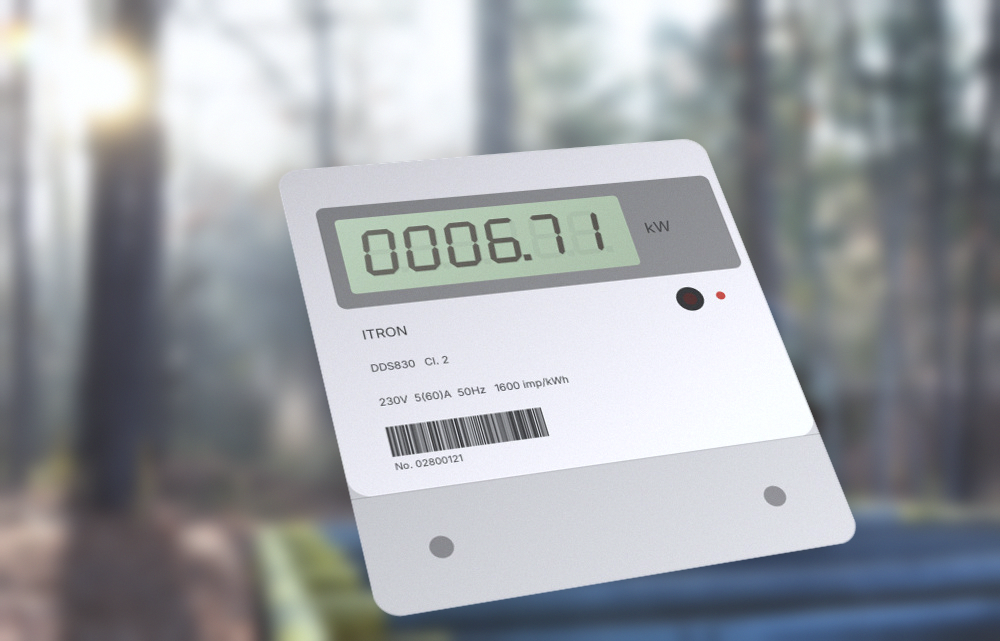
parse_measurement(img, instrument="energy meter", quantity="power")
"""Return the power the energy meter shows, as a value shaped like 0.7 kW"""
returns 6.71 kW
